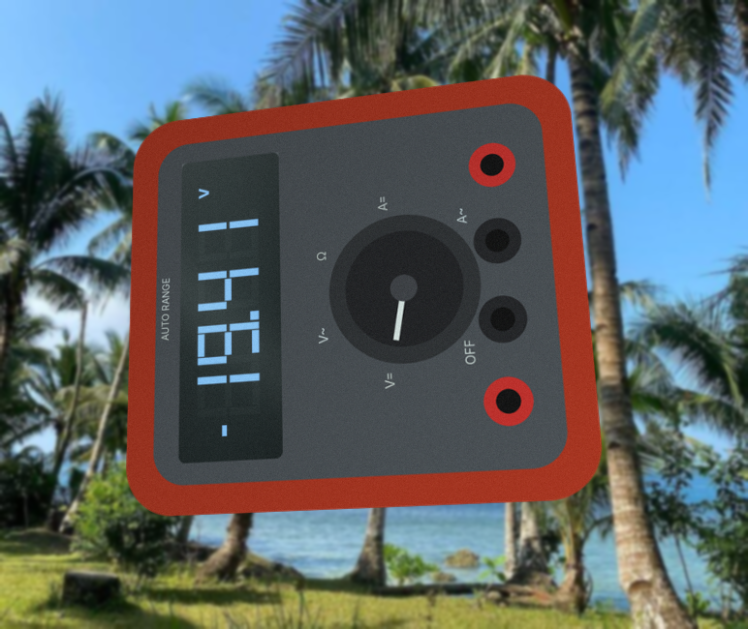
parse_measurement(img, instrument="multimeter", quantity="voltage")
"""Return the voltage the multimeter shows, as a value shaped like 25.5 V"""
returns -19.41 V
